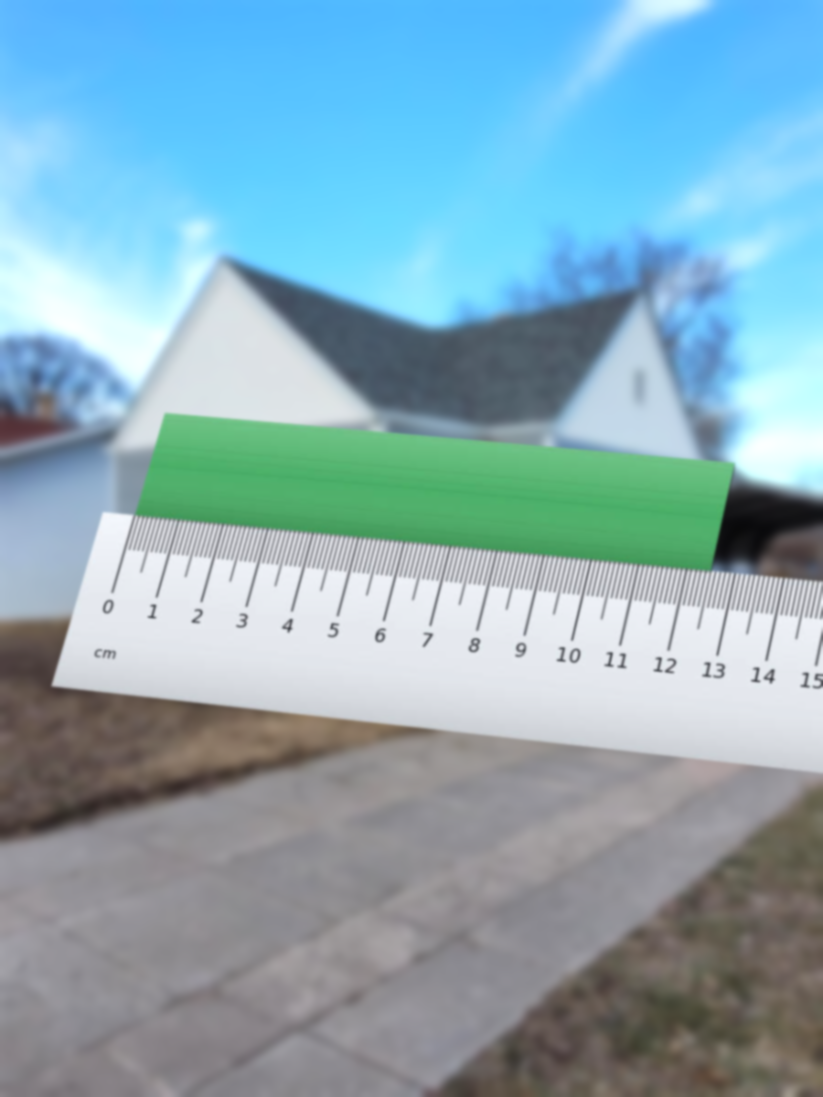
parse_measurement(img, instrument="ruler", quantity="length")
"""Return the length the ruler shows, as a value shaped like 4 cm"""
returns 12.5 cm
